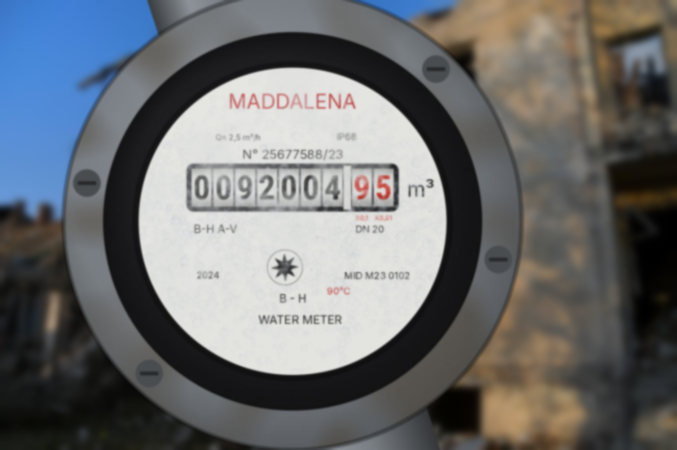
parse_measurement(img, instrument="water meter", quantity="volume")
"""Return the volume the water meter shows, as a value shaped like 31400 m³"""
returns 92004.95 m³
